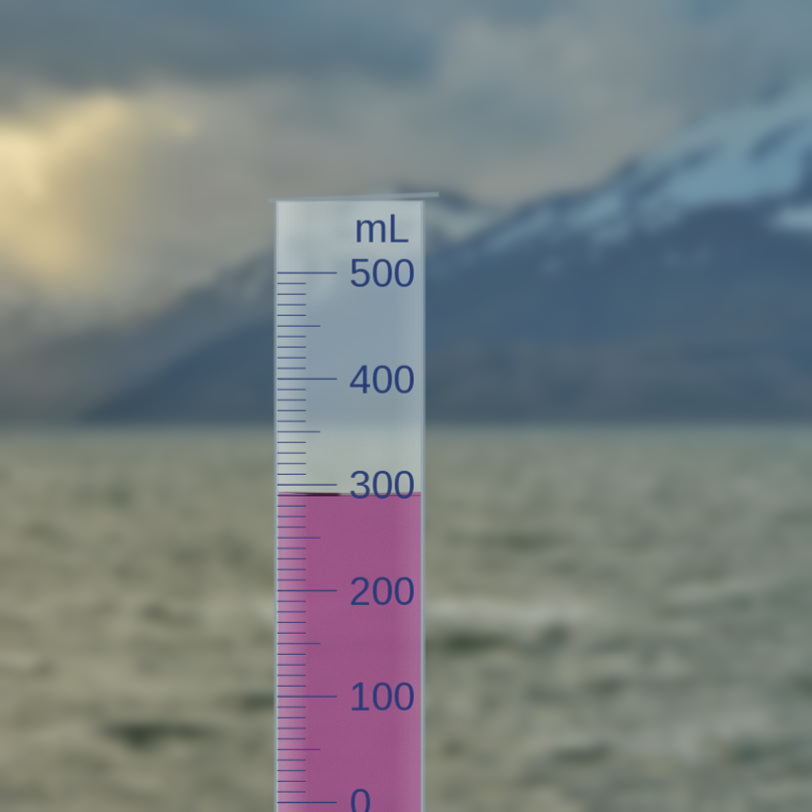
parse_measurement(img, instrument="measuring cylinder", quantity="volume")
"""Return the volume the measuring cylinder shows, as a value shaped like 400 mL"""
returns 290 mL
